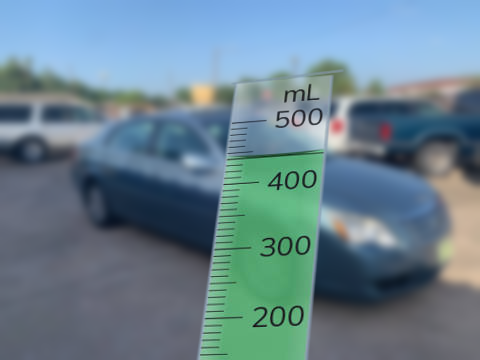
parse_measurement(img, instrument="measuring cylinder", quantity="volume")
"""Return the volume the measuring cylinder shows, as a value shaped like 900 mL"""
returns 440 mL
